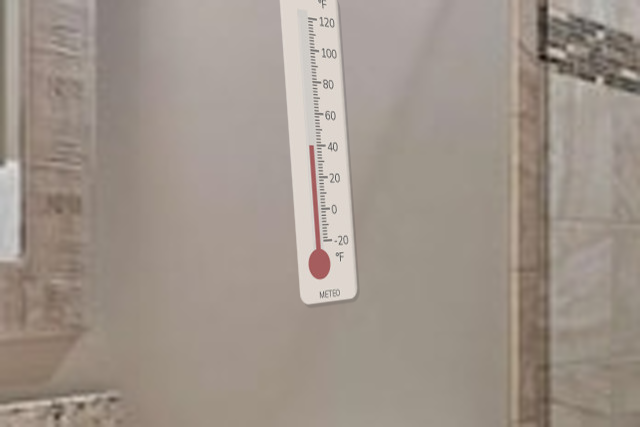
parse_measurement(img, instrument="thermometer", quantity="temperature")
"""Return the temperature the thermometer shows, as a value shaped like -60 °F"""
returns 40 °F
